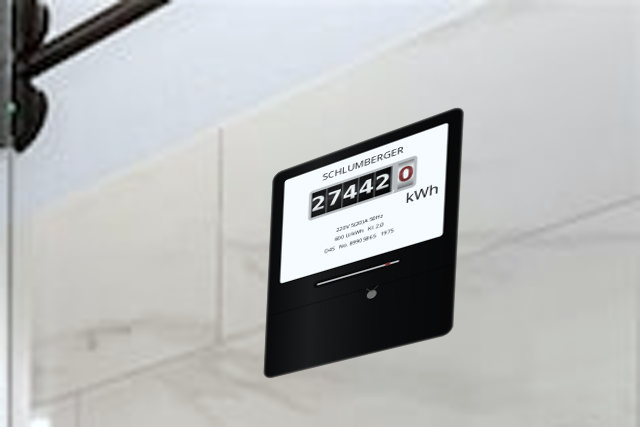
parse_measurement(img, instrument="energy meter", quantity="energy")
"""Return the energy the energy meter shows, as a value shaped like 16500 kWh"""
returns 27442.0 kWh
